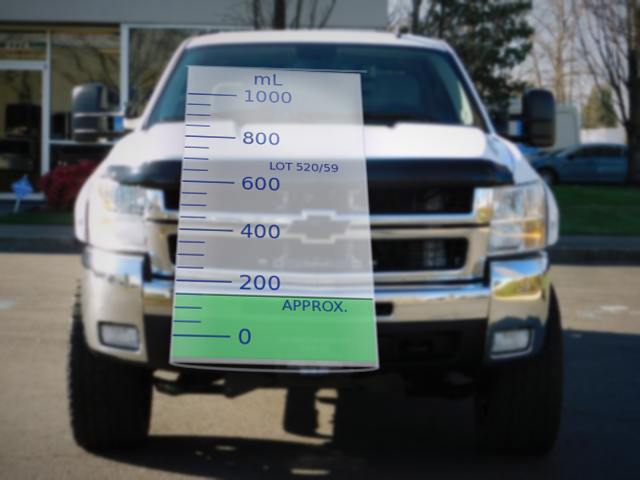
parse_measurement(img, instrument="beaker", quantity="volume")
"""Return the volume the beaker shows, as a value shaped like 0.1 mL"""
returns 150 mL
